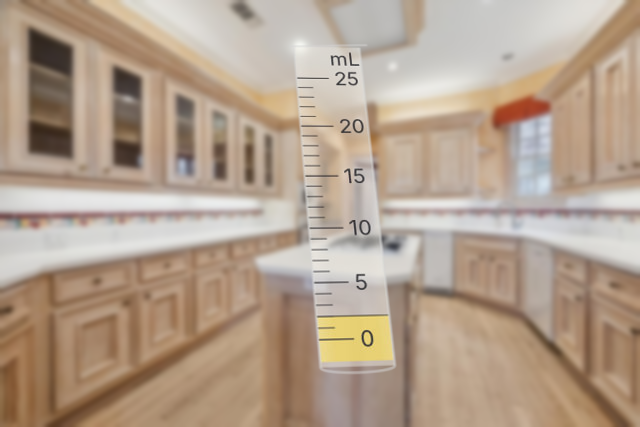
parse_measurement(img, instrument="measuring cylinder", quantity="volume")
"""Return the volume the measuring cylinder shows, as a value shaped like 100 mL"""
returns 2 mL
